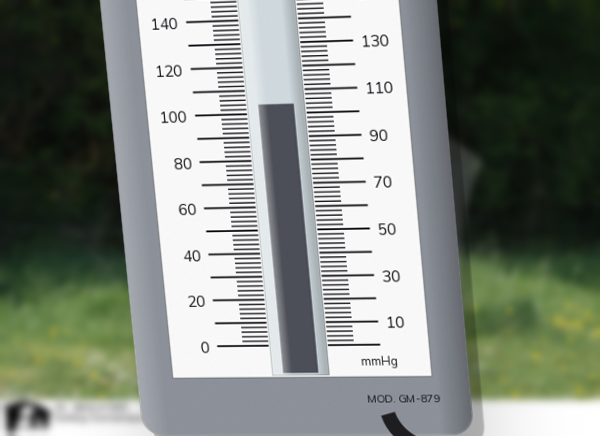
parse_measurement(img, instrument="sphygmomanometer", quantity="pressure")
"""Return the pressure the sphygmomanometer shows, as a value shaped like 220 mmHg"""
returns 104 mmHg
